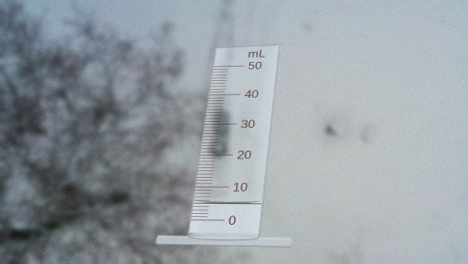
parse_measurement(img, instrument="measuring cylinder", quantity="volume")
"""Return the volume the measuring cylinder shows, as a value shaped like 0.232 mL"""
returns 5 mL
